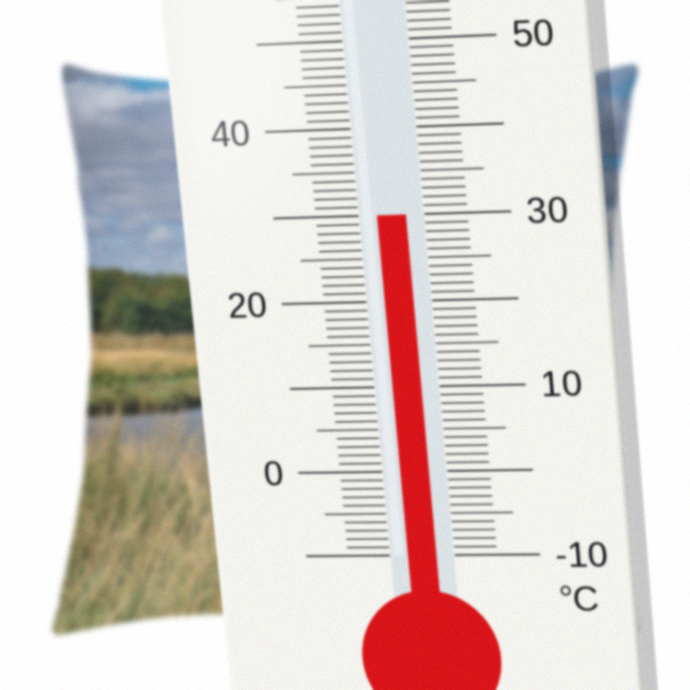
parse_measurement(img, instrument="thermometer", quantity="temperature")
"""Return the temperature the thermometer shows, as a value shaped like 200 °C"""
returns 30 °C
